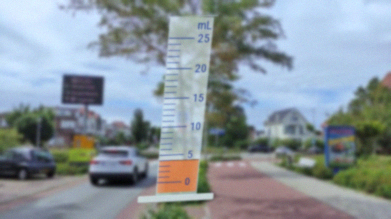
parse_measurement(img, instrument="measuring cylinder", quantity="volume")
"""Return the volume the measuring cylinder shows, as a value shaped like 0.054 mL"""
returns 4 mL
